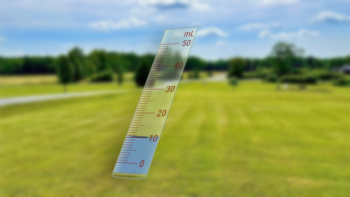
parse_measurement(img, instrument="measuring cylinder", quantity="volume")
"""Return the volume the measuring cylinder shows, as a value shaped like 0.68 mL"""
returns 10 mL
